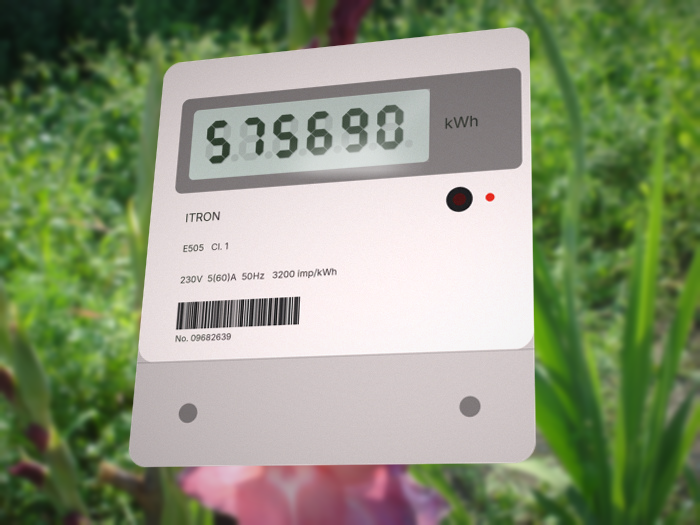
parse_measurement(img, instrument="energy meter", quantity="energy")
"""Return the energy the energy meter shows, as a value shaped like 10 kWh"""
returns 575690 kWh
